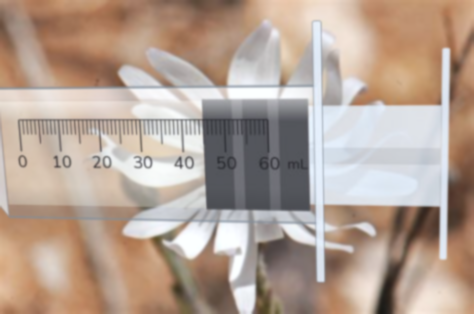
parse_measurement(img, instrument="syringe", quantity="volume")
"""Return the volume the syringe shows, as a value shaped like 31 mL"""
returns 45 mL
